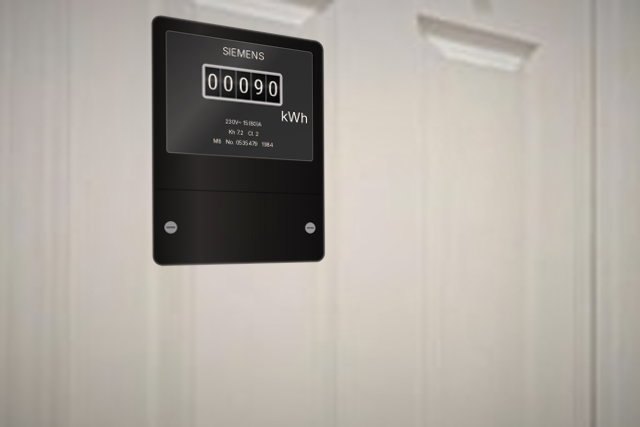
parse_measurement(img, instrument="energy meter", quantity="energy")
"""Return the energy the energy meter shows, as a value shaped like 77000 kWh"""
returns 90 kWh
